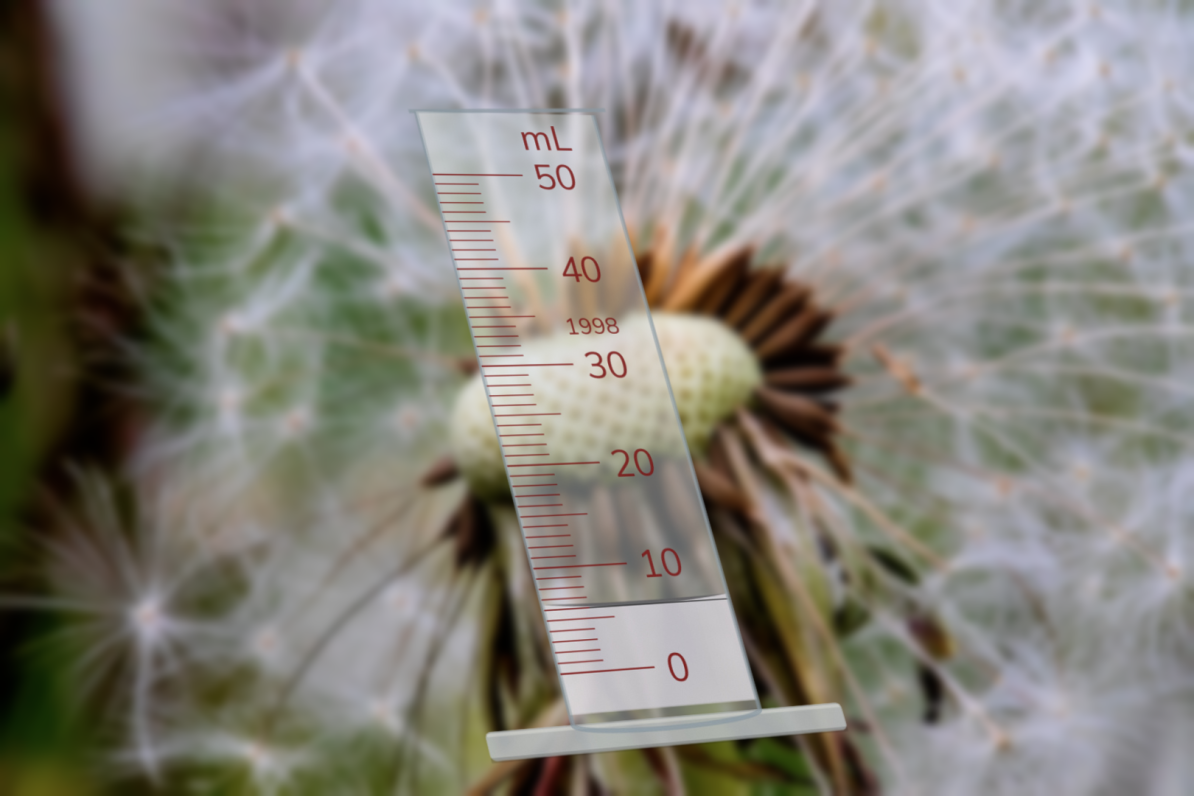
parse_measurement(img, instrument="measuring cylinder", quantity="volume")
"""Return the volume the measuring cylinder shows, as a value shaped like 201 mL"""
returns 6 mL
